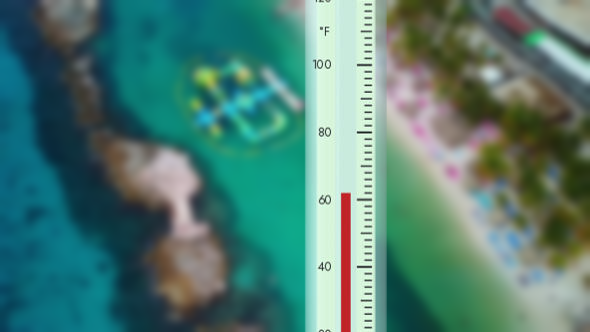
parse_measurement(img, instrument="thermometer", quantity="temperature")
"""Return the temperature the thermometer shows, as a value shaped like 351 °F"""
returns 62 °F
